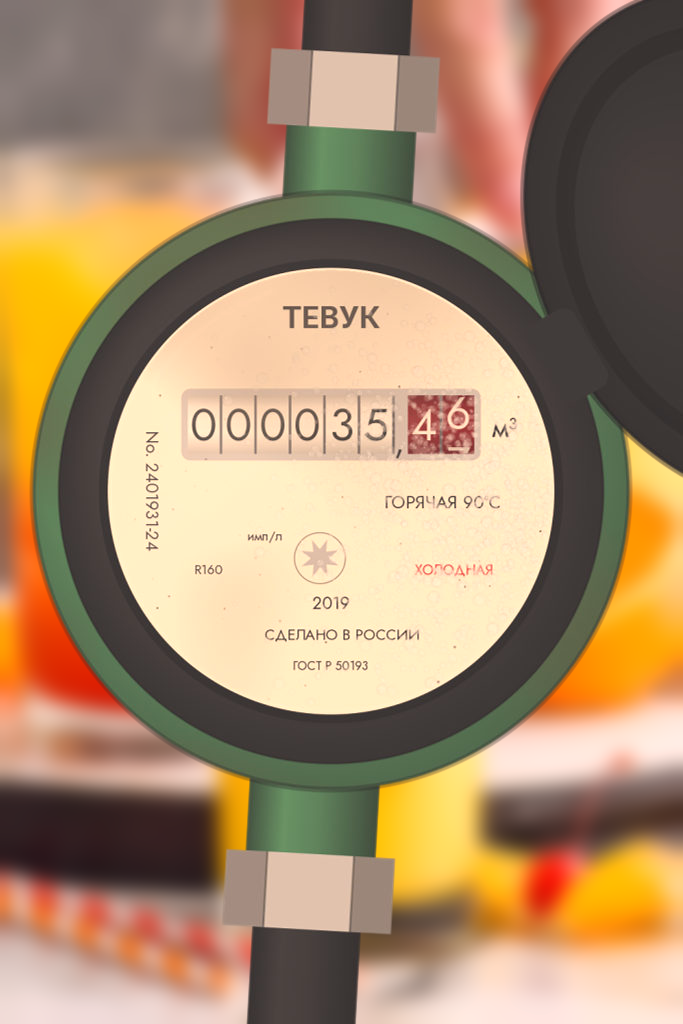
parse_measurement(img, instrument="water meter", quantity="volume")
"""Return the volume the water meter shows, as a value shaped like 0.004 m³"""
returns 35.46 m³
